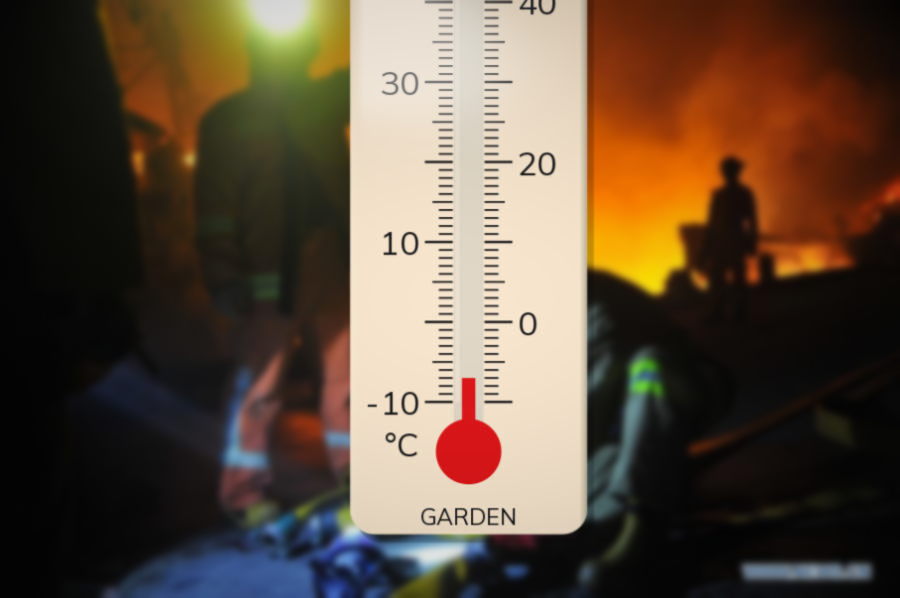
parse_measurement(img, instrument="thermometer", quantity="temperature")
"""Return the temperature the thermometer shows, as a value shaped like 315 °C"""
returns -7 °C
